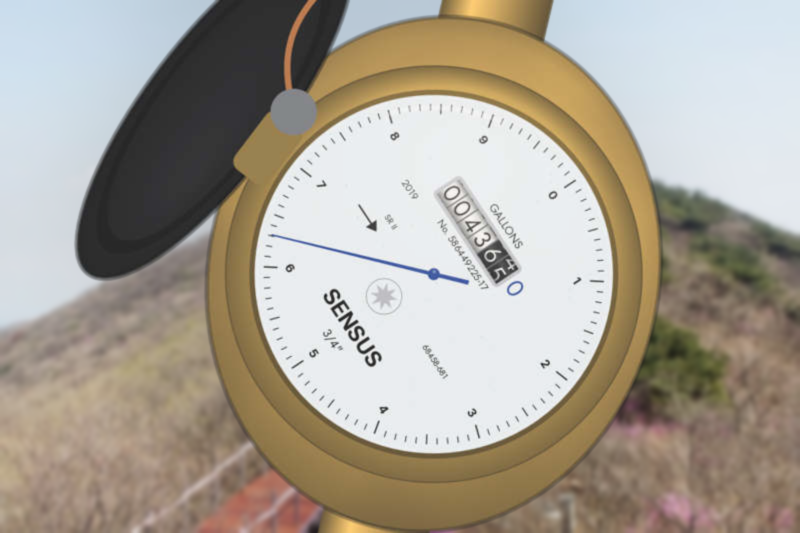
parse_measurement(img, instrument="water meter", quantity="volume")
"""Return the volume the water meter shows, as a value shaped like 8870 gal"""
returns 43646.3 gal
